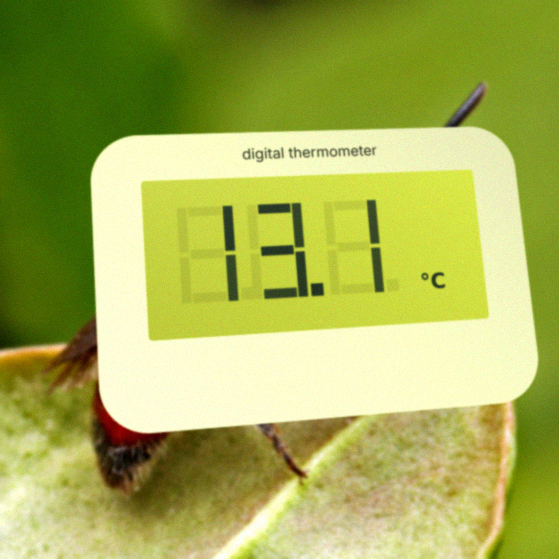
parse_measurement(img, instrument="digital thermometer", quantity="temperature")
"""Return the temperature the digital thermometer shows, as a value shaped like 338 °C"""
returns 13.1 °C
